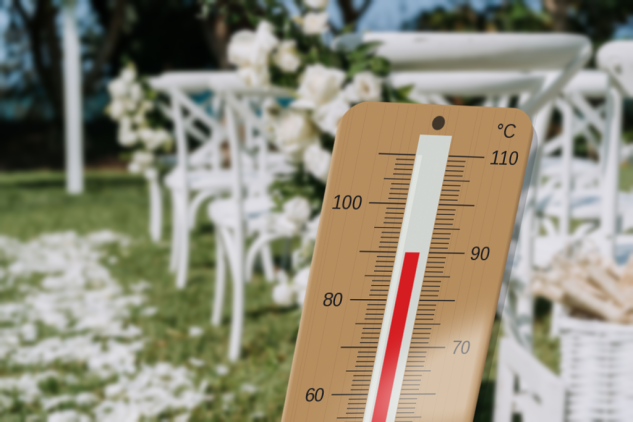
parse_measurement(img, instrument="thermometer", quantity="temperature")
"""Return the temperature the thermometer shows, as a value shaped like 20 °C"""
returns 90 °C
